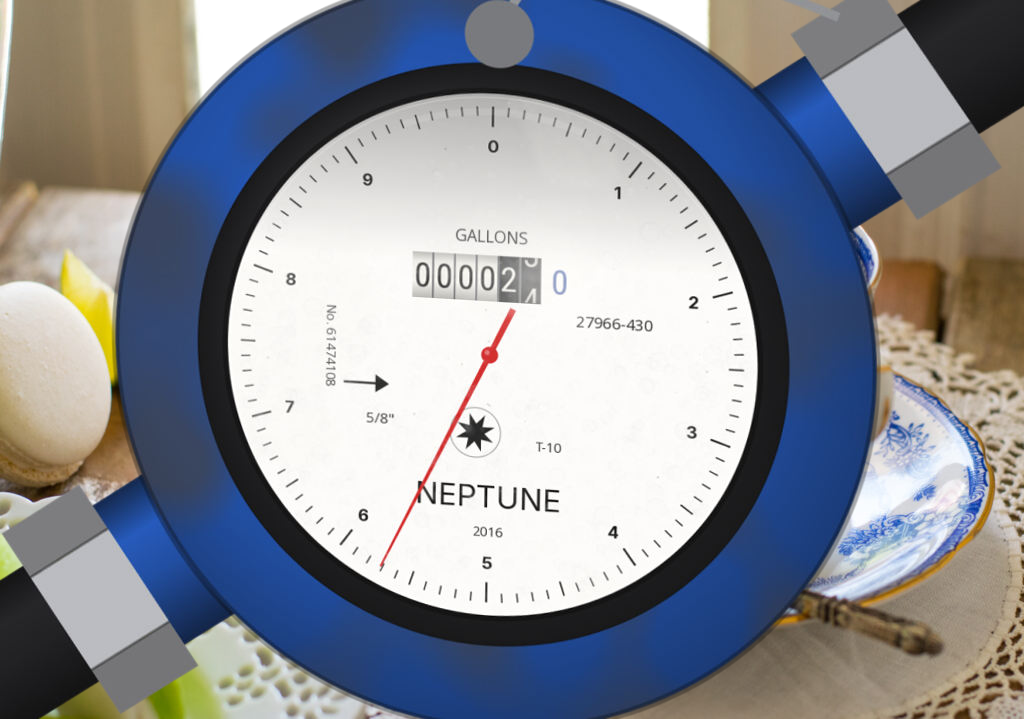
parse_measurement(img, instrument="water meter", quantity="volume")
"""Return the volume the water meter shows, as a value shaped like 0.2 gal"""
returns 235.7 gal
